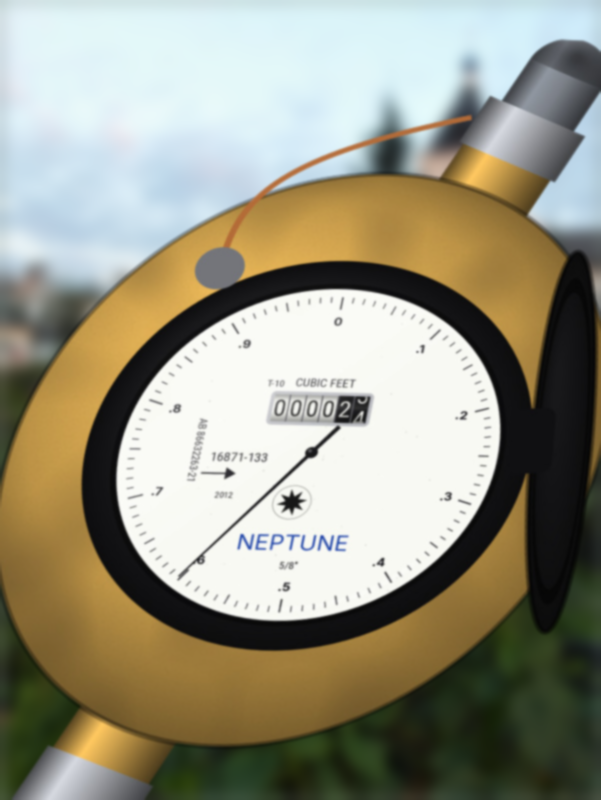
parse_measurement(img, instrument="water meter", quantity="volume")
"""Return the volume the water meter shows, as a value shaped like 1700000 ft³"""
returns 23.60 ft³
